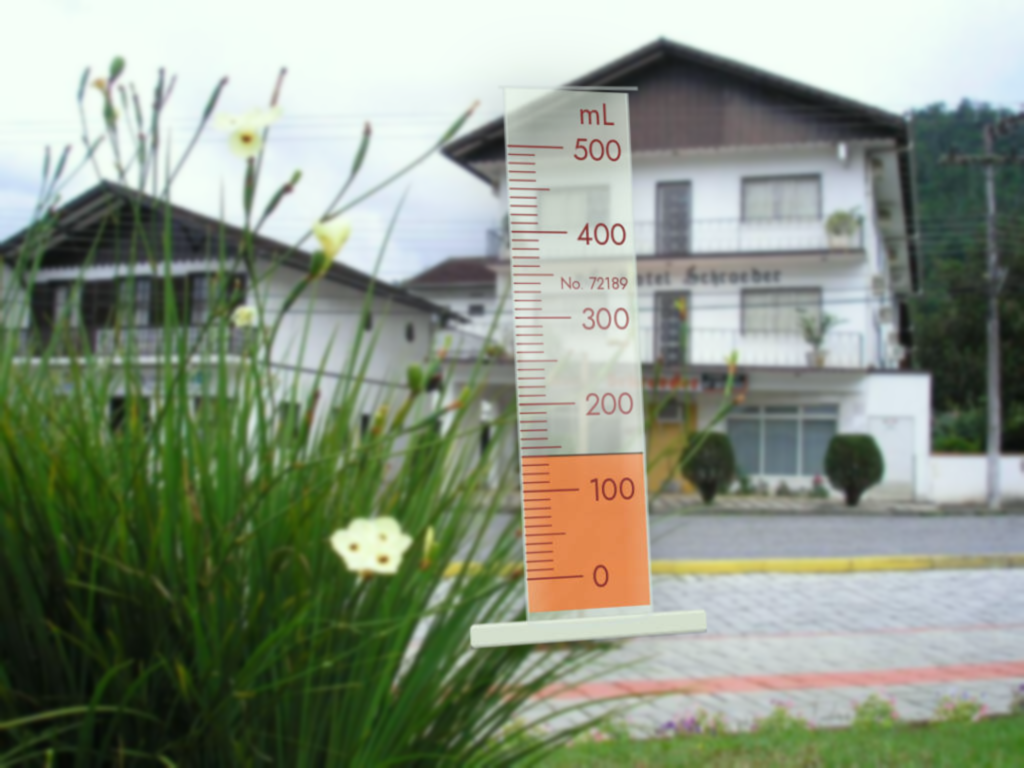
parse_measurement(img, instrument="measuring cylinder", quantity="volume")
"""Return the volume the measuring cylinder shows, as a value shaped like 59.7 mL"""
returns 140 mL
